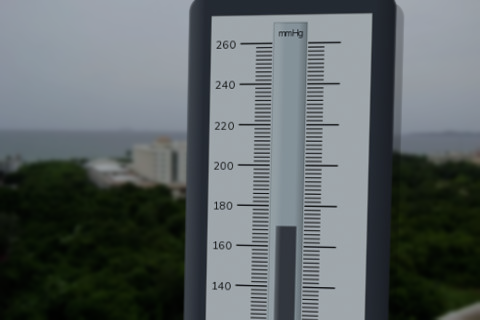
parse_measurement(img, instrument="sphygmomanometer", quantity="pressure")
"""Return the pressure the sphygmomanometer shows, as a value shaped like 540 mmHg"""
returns 170 mmHg
